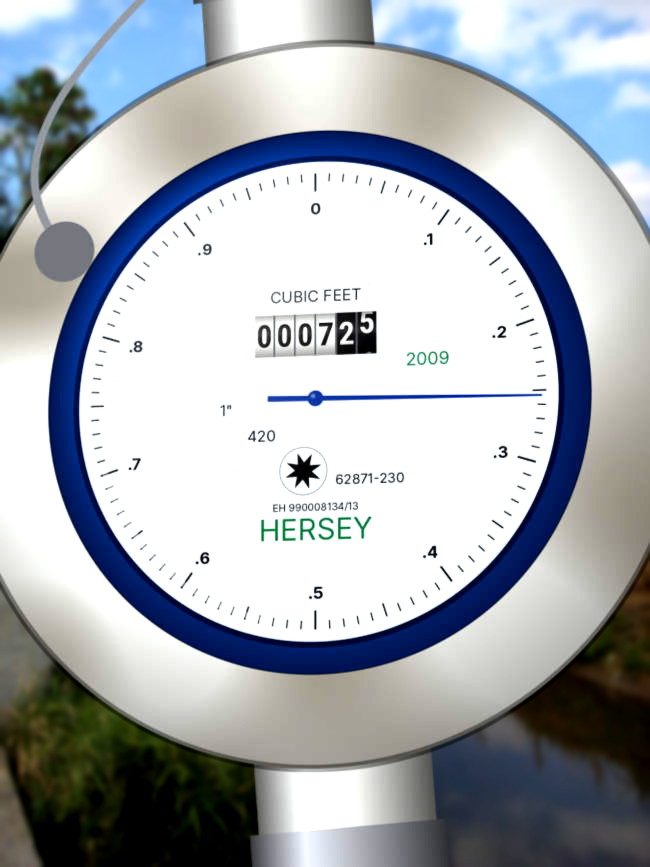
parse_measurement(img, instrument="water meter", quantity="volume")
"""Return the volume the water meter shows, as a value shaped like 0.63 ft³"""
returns 725.25 ft³
